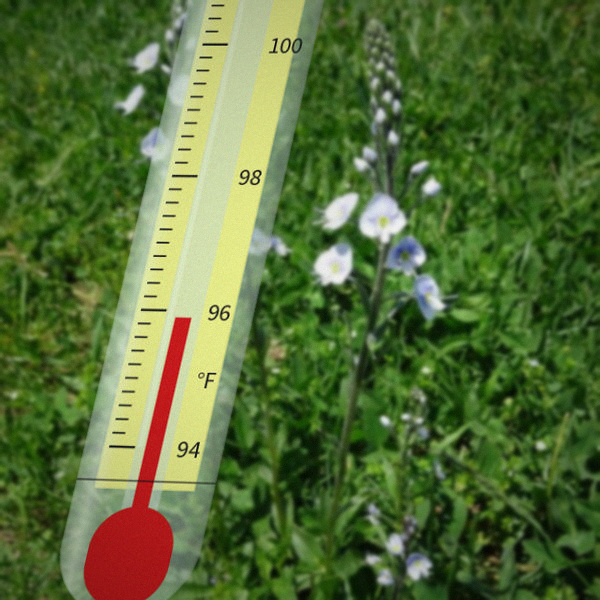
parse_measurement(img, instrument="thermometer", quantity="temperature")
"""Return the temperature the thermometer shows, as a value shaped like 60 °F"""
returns 95.9 °F
